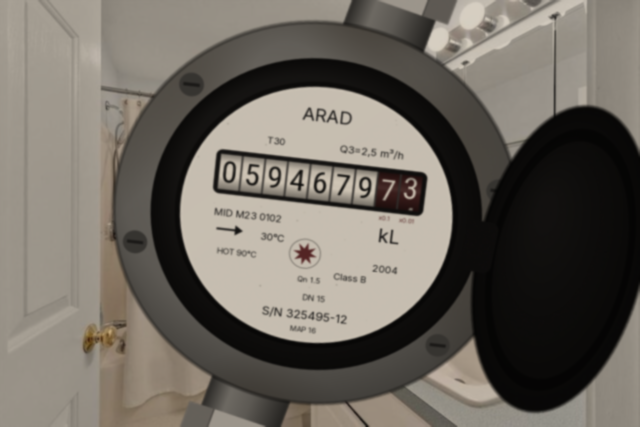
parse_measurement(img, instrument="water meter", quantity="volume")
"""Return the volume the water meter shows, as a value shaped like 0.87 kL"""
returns 594679.73 kL
